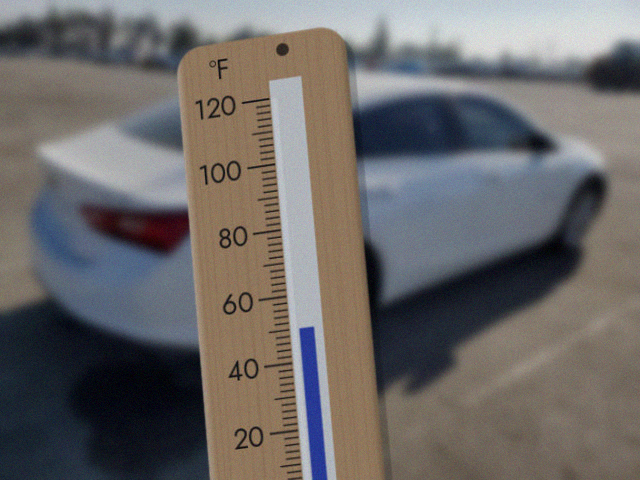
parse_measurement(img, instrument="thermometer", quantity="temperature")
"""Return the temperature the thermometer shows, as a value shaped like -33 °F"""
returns 50 °F
